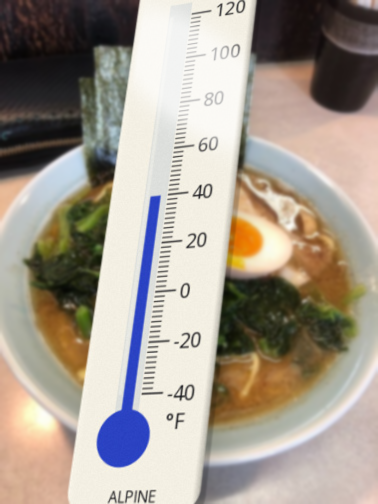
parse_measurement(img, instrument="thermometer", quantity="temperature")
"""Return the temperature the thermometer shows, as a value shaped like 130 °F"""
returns 40 °F
